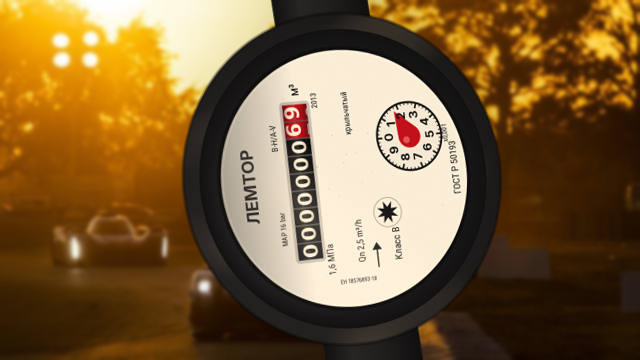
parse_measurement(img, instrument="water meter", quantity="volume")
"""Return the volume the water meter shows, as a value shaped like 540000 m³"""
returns 0.691 m³
